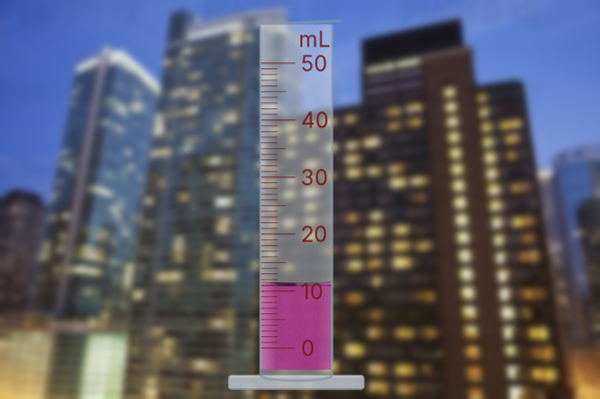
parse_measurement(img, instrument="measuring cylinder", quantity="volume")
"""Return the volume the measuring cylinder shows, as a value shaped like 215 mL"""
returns 11 mL
